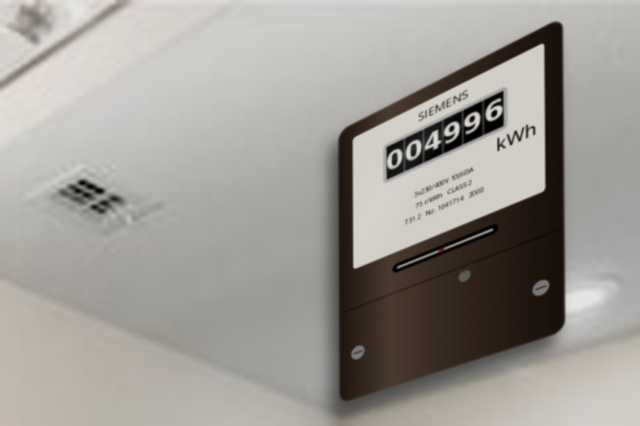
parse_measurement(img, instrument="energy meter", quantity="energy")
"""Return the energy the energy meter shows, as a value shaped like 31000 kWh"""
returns 4996 kWh
